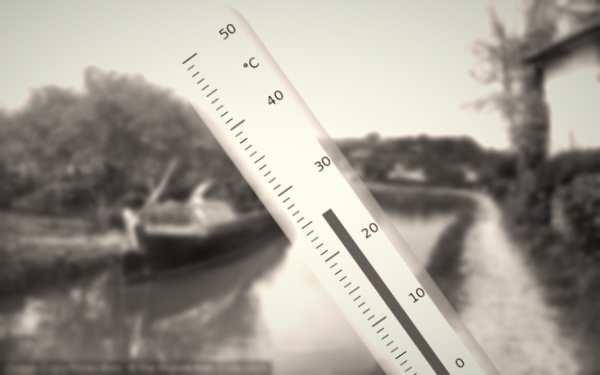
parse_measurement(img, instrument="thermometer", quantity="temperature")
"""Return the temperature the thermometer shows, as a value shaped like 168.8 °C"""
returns 25 °C
